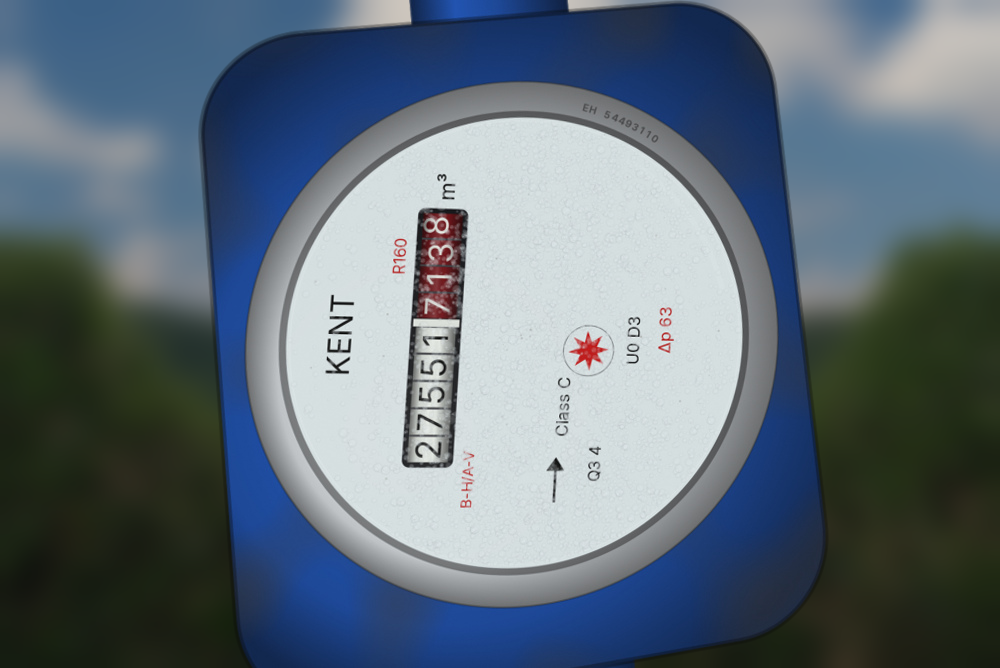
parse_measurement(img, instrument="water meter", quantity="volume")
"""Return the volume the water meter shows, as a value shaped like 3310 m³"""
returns 27551.7138 m³
